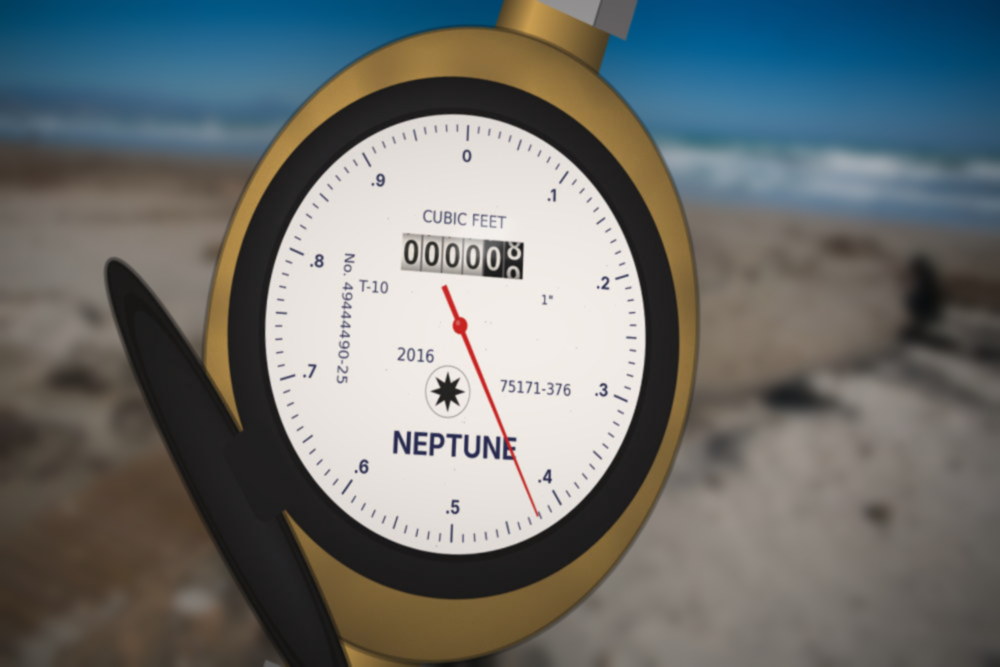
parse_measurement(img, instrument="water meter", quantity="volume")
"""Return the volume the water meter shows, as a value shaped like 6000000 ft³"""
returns 8.42 ft³
